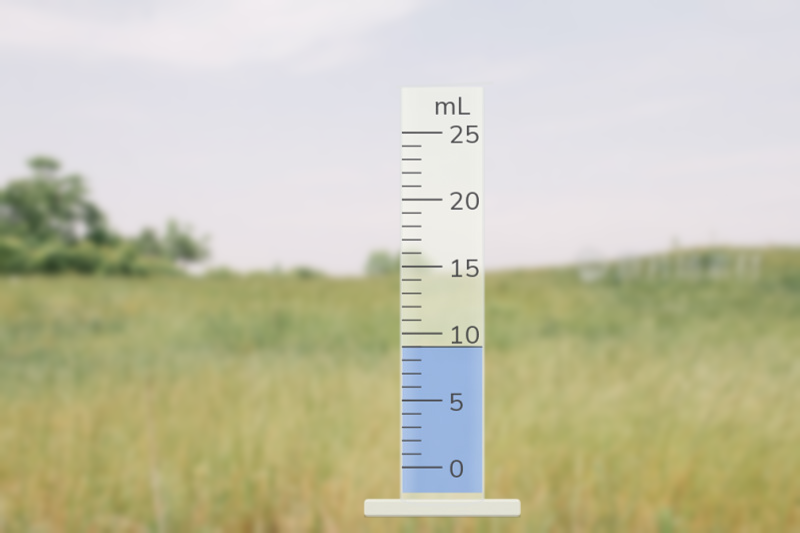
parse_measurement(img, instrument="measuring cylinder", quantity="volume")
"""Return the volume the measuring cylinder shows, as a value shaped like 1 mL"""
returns 9 mL
